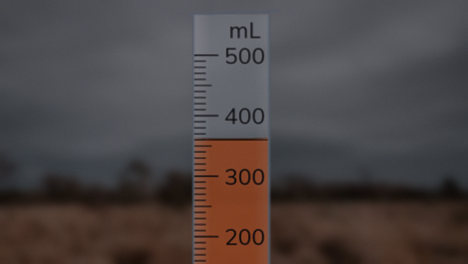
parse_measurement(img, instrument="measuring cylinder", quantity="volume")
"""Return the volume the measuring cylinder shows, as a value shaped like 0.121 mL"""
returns 360 mL
